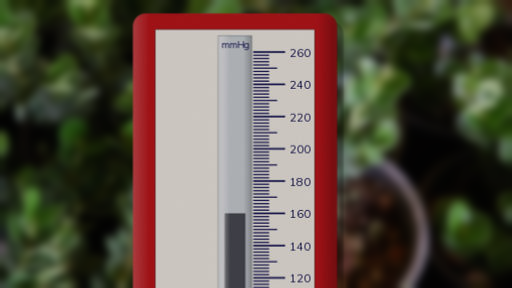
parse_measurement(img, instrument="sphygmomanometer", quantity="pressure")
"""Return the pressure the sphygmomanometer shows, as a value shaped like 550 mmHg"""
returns 160 mmHg
